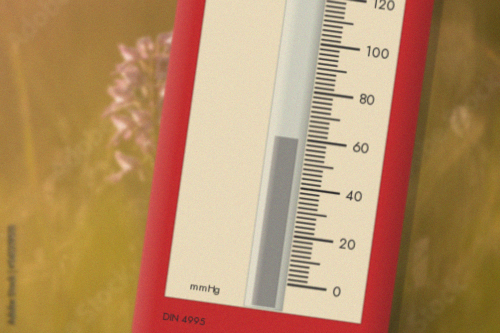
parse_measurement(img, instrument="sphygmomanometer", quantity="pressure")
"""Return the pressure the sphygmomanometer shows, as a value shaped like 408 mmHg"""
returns 60 mmHg
